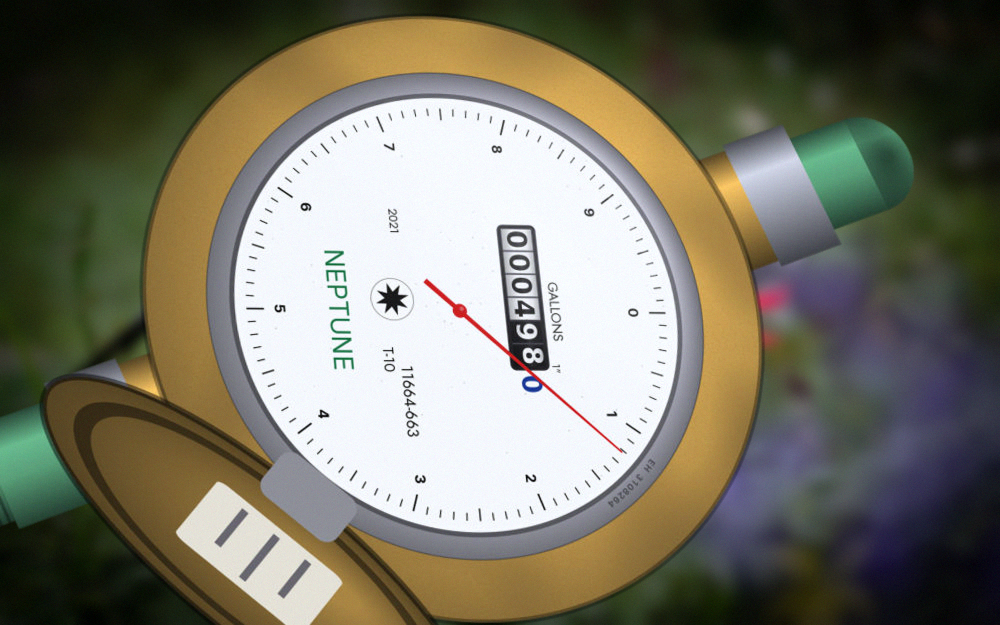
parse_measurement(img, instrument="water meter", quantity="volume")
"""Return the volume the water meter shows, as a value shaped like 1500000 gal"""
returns 4981.2 gal
